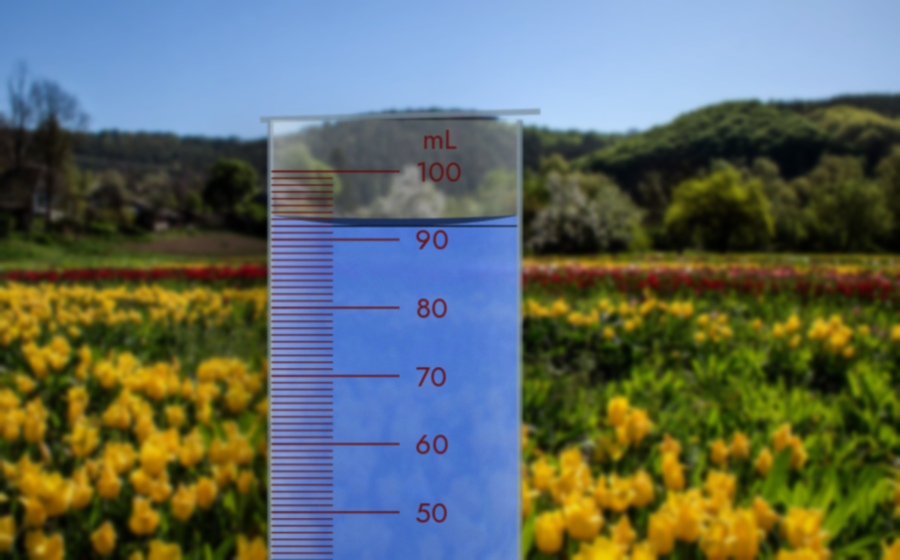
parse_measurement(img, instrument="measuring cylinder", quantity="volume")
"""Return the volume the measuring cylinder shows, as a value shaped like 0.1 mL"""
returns 92 mL
